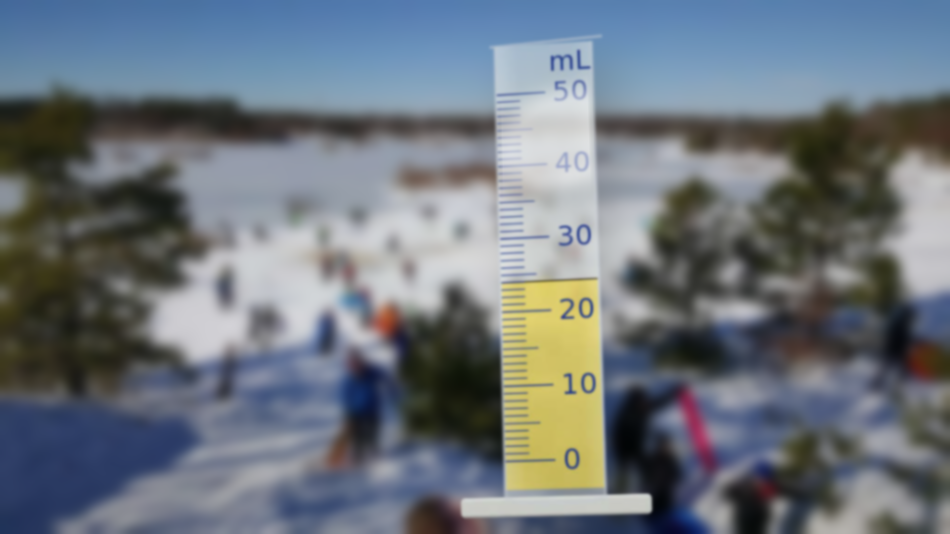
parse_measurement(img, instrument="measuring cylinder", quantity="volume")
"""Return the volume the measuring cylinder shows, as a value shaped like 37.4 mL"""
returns 24 mL
